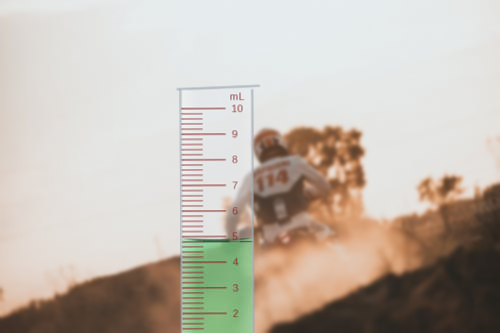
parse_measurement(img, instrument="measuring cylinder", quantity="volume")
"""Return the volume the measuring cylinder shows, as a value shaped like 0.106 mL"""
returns 4.8 mL
